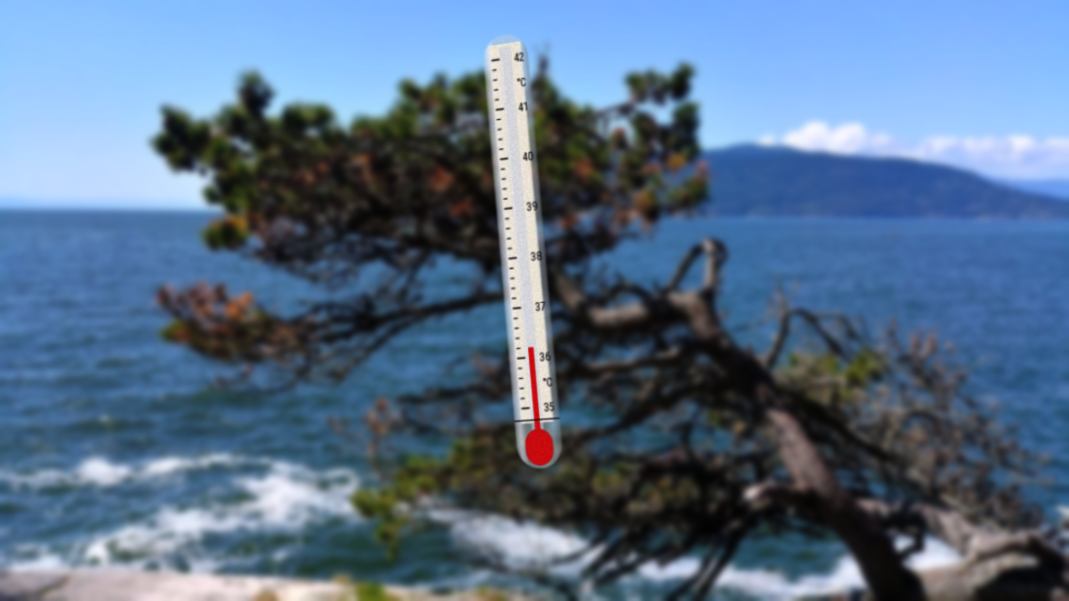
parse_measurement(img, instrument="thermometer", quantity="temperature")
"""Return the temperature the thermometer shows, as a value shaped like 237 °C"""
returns 36.2 °C
